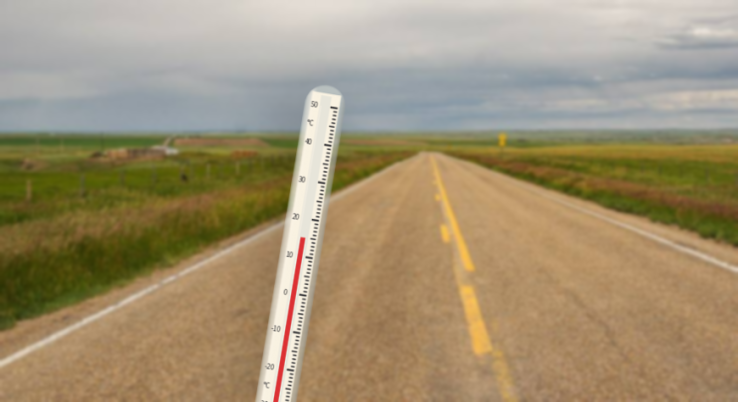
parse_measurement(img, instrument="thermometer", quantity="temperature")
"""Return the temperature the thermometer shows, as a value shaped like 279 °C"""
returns 15 °C
